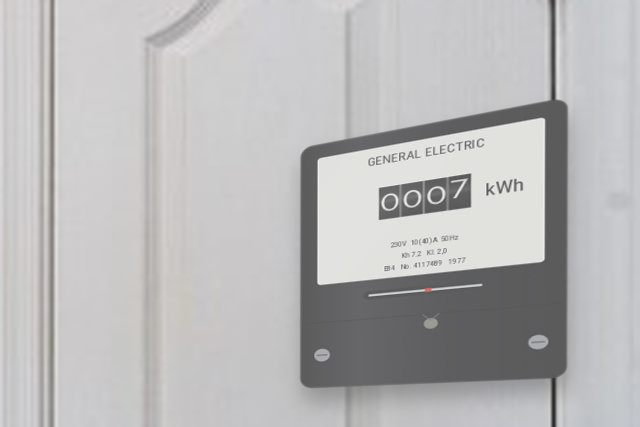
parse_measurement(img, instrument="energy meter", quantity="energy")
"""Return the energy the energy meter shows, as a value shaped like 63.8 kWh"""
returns 7 kWh
